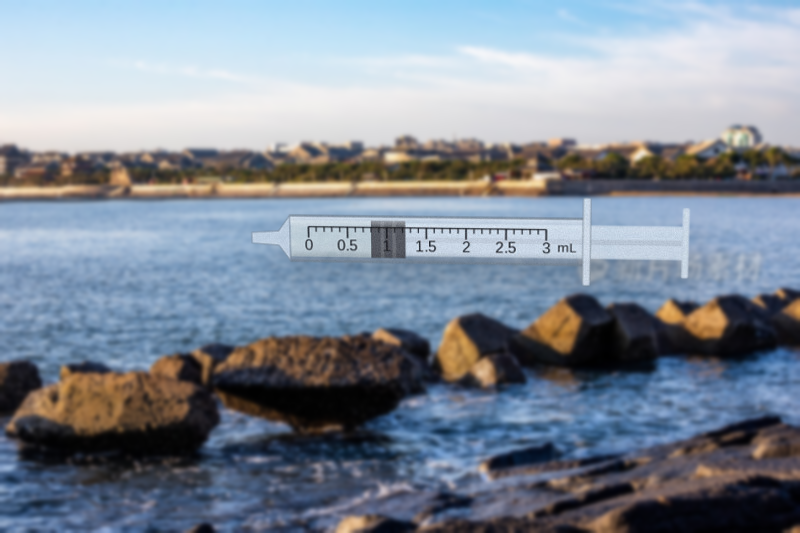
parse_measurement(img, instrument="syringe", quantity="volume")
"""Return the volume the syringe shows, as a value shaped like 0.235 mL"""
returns 0.8 mL
